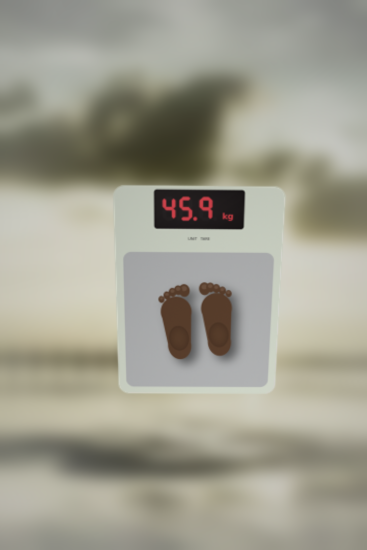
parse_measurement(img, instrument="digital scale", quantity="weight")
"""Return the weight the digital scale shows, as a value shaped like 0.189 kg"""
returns 45.9 kg
